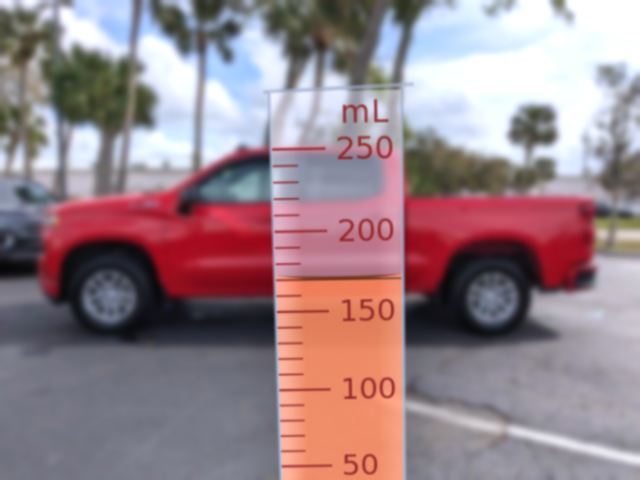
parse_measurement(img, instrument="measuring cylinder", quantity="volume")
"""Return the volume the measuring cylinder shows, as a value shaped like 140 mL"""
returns 170 mL
